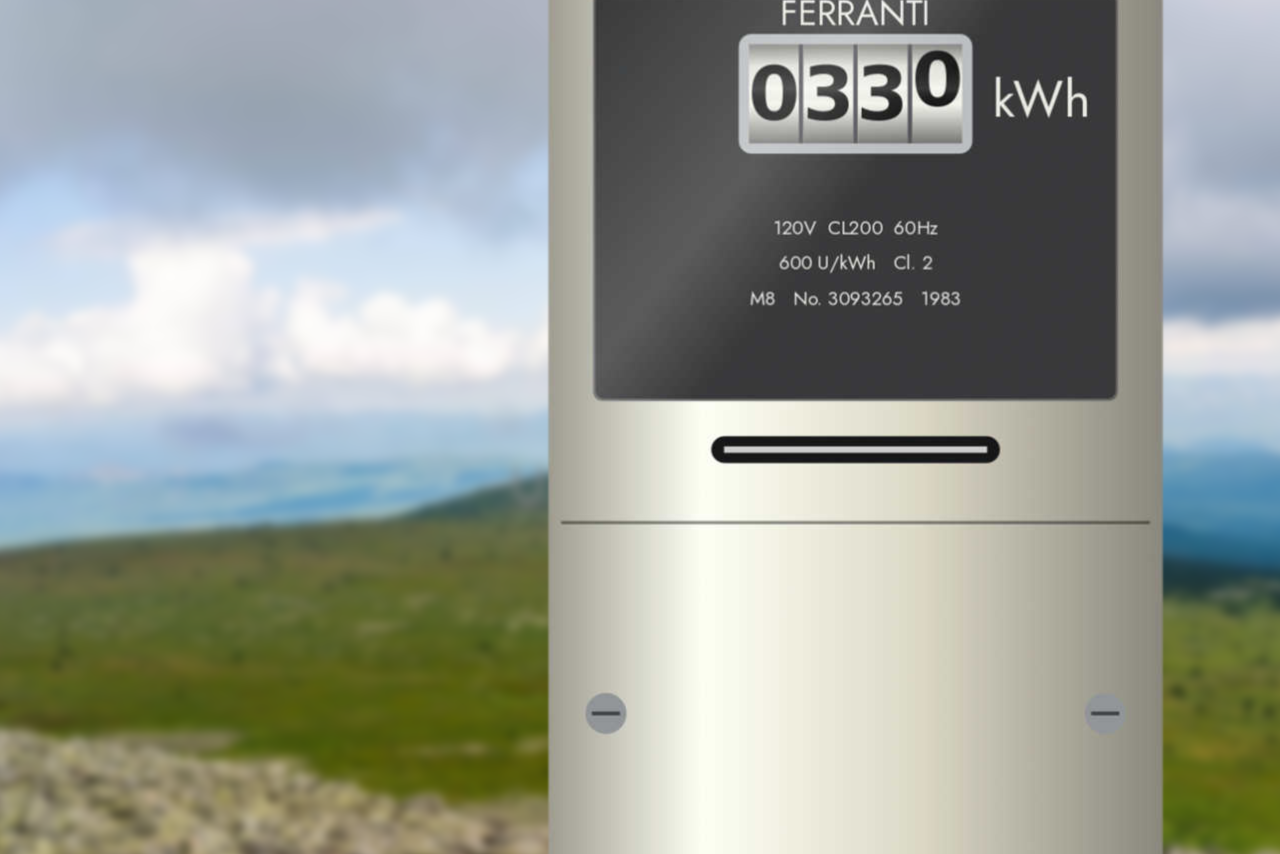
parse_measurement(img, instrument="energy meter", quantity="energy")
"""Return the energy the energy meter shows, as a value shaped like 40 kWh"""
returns 330 kWh
